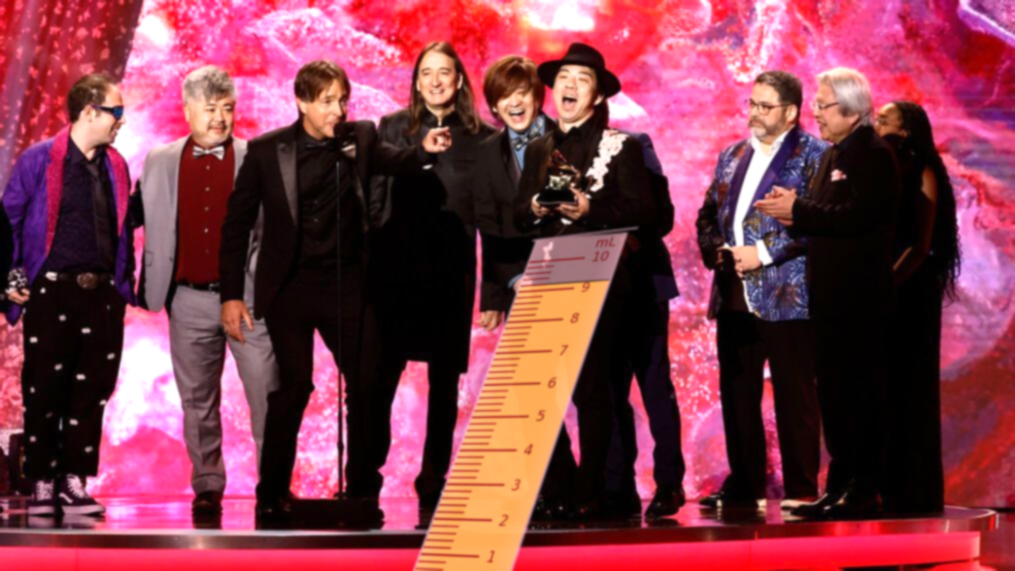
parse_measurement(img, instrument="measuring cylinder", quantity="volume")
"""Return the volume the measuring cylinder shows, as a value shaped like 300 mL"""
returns 9.2 mL
